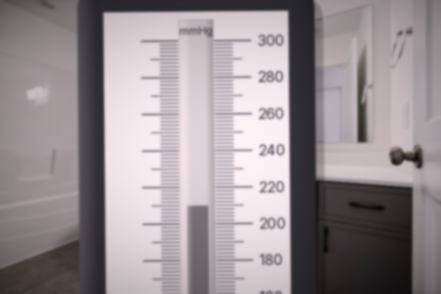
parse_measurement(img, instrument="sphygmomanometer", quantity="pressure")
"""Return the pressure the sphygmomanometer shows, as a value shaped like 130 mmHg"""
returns 210 mmHg
